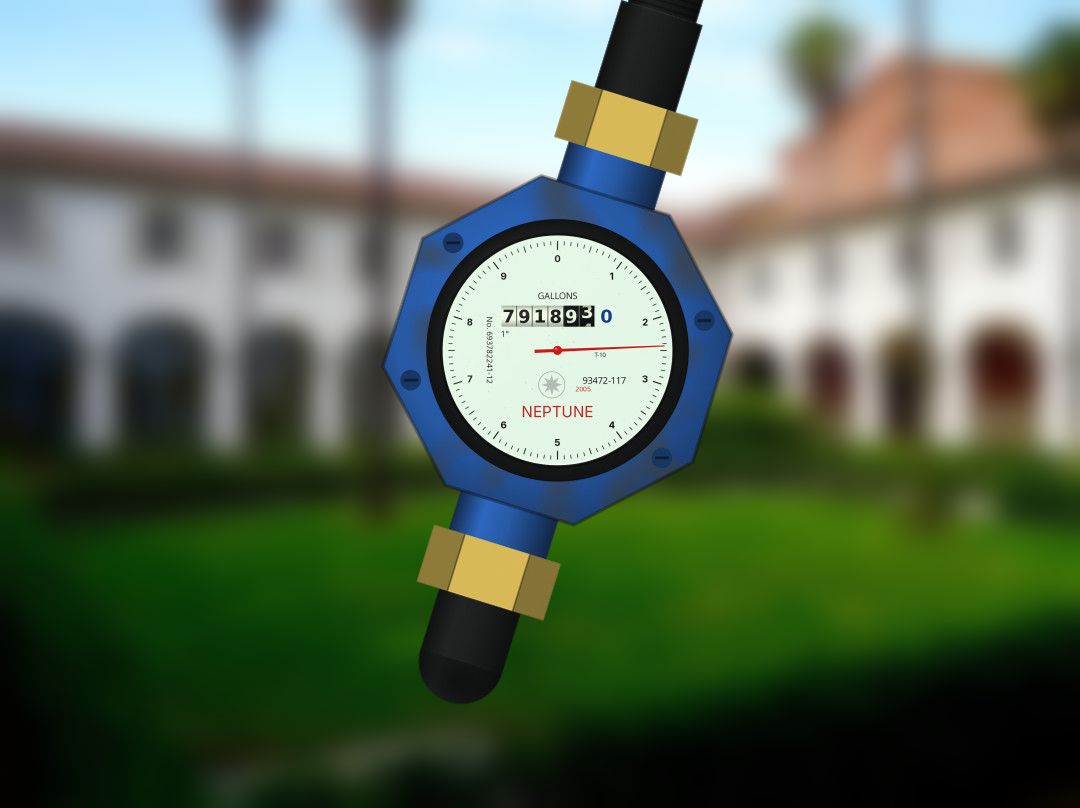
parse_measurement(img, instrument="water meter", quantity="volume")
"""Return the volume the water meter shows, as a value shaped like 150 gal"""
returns 7918932.4 gal
